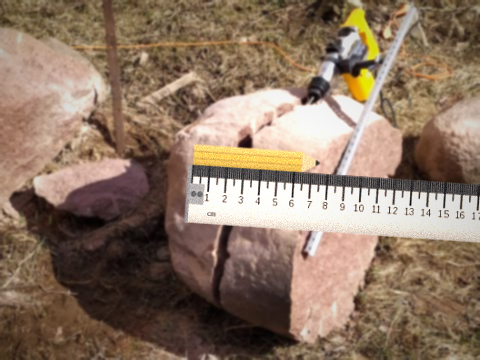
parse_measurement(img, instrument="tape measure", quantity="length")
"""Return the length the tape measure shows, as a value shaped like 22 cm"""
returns 7.5 cm
